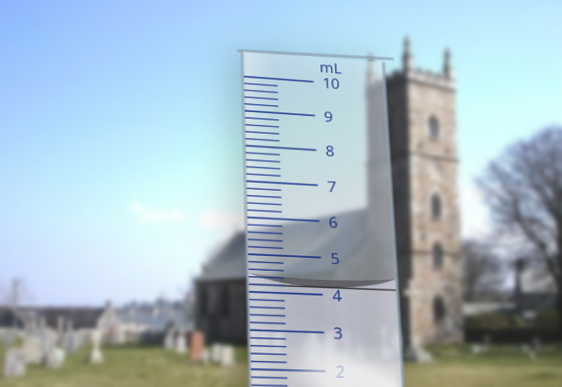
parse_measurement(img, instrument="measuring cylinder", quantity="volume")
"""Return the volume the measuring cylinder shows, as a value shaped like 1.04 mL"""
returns 4.2 mL
